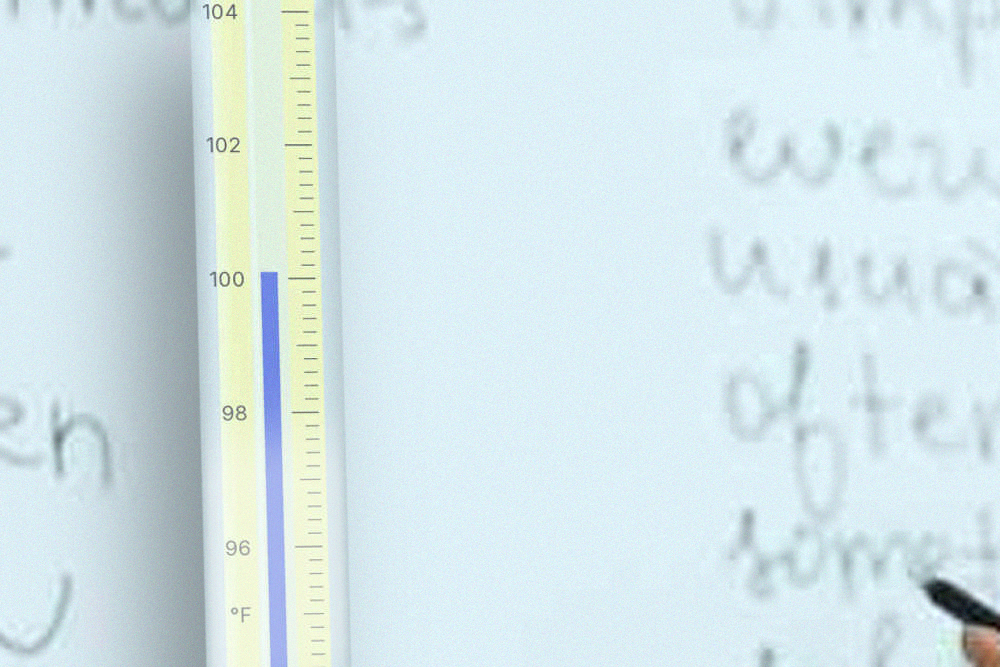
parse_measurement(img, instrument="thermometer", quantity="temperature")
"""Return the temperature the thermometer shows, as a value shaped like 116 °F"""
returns 100.1 °F
